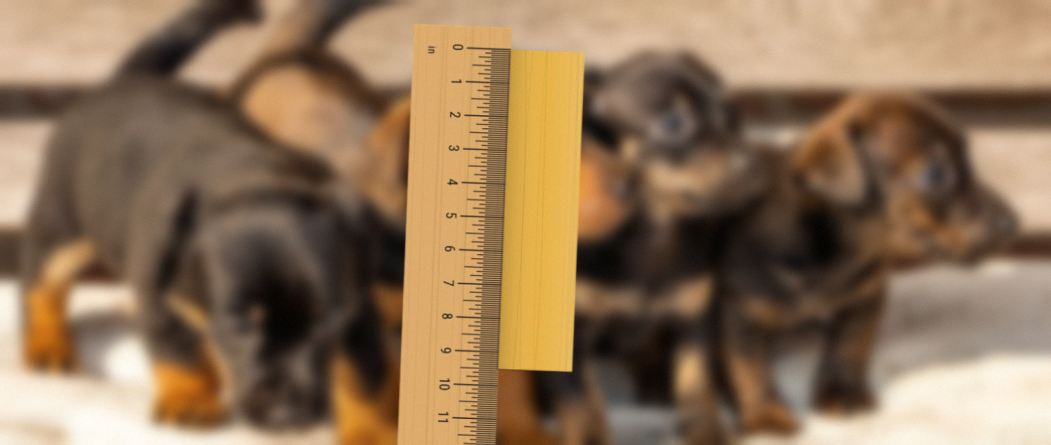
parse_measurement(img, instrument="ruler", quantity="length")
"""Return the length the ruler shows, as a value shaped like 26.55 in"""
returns 9.5 in
